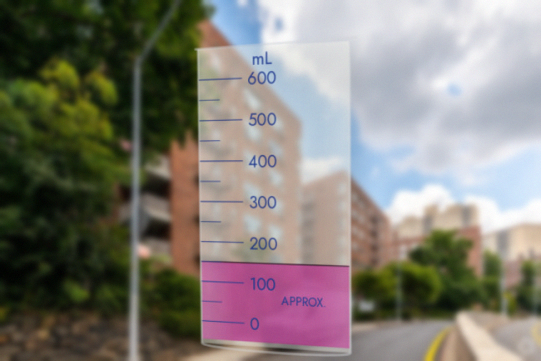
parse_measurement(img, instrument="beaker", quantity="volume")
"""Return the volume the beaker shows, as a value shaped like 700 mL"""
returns 150 mL
